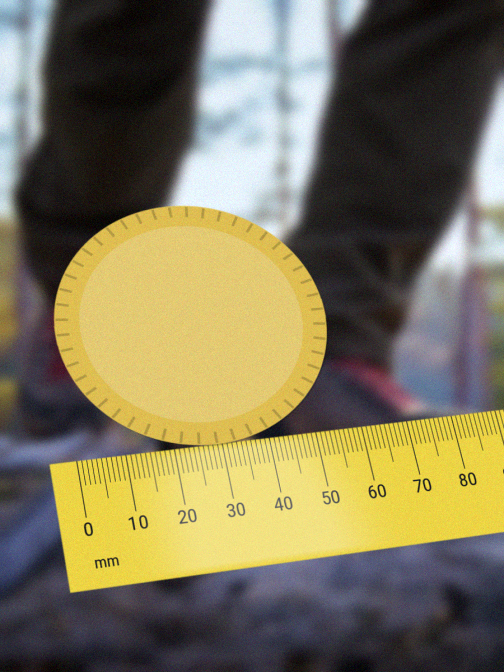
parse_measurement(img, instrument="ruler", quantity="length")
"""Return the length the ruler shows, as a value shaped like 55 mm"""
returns 58 mm
